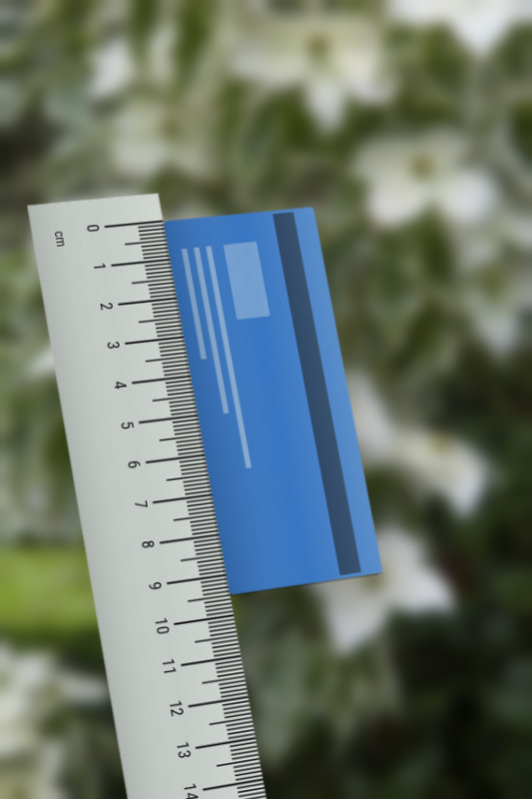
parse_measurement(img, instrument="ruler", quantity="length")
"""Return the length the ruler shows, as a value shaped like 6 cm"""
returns 9.5 cm
